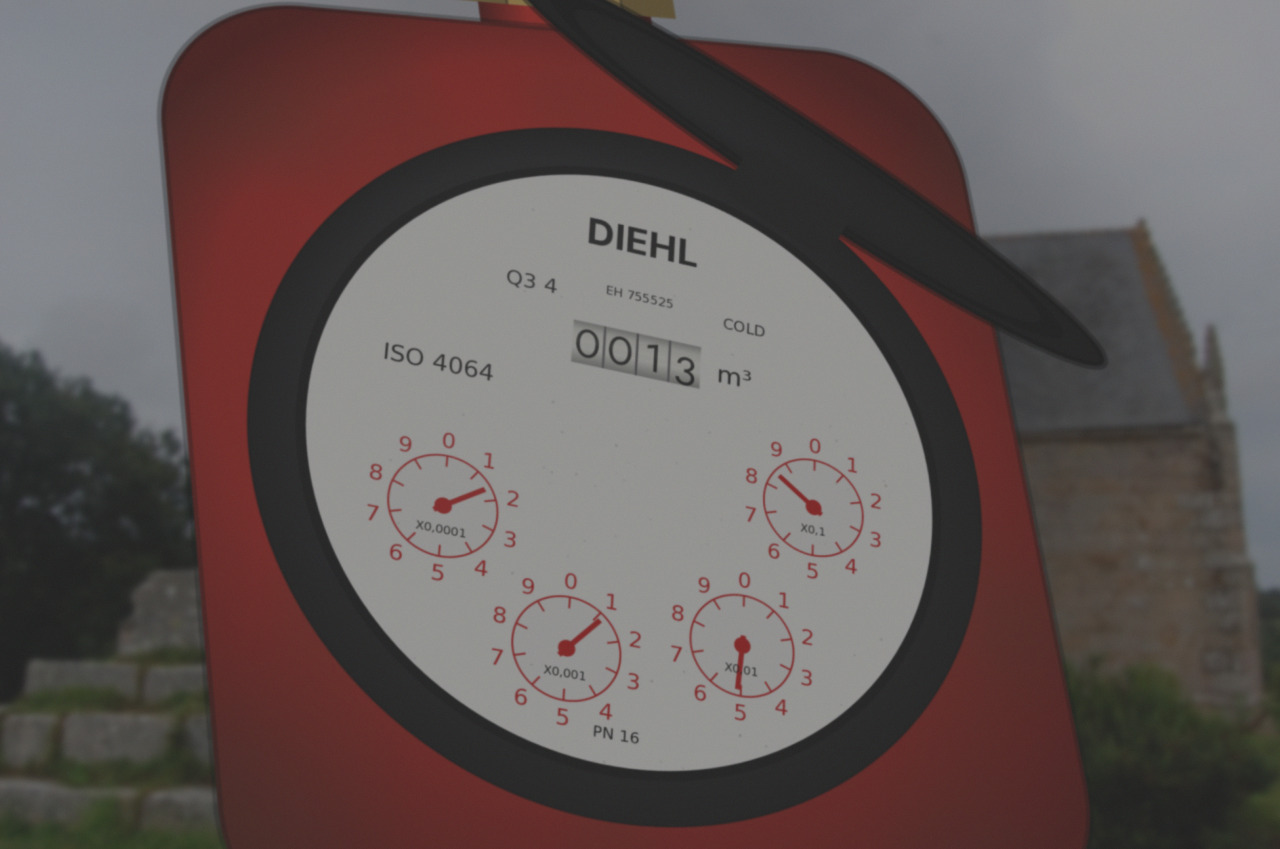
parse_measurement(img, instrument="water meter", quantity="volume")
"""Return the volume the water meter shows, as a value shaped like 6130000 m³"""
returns 12.8511 m³
